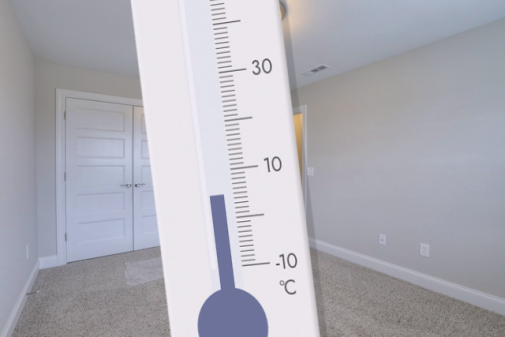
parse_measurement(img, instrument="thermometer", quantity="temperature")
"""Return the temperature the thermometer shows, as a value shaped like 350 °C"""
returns 5 °C
